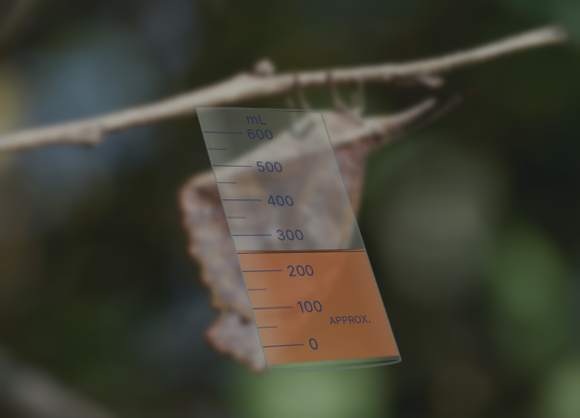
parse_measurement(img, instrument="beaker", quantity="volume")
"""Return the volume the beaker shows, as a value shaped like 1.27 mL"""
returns 250 mL
